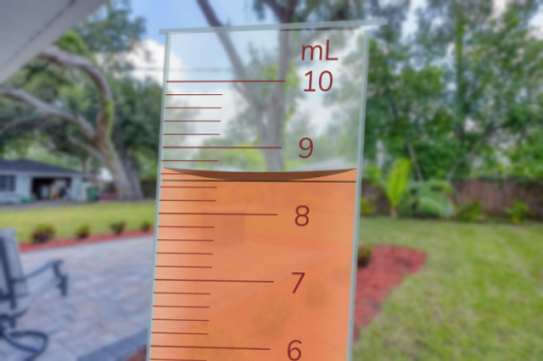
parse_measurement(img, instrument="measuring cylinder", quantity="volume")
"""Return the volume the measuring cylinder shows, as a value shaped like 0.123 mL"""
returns 8.5 mL
